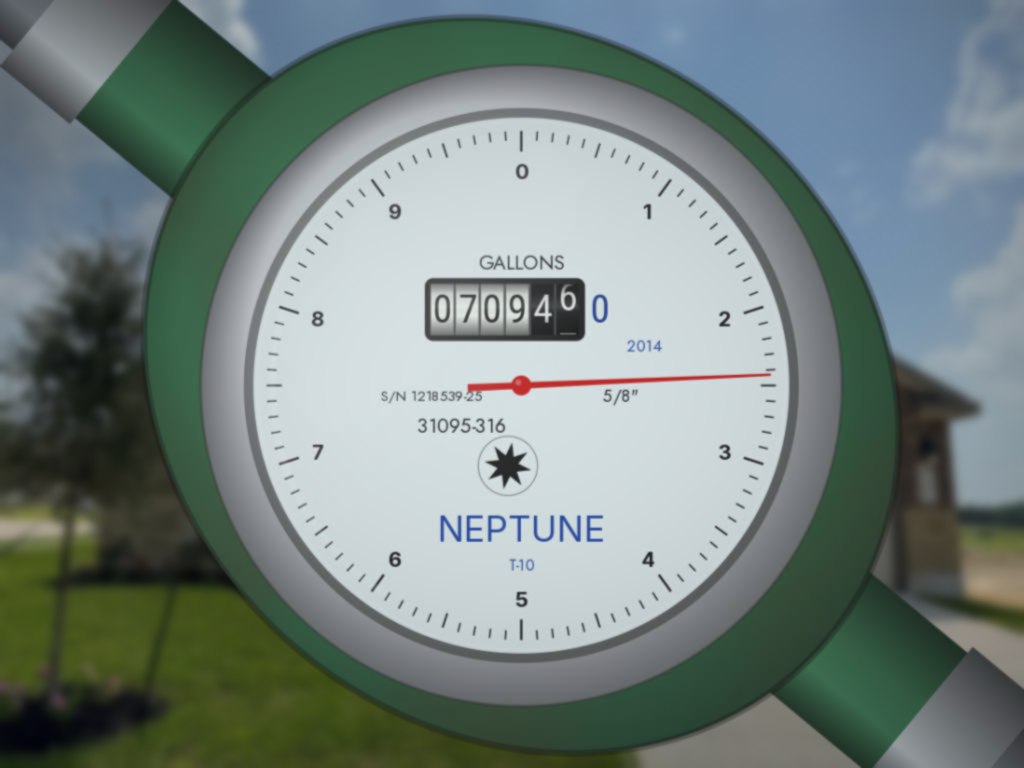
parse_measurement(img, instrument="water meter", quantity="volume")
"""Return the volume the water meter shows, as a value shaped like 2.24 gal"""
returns 709462.4 gal
